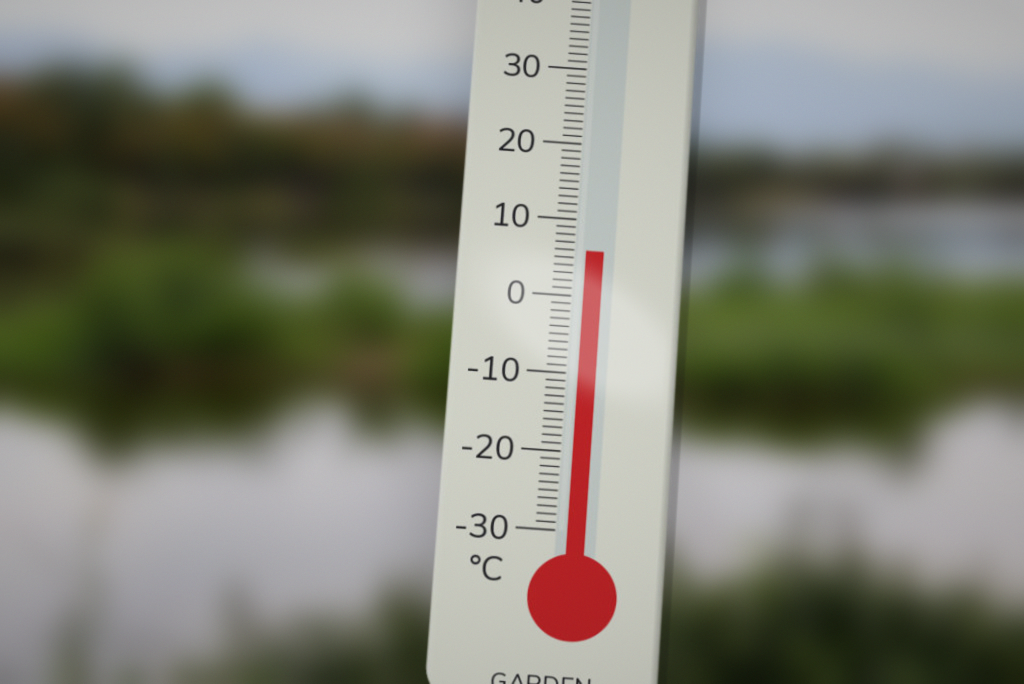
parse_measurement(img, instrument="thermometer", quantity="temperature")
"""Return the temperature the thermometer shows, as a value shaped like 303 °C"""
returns 6 °C
